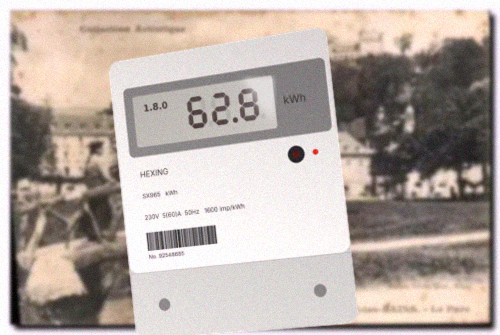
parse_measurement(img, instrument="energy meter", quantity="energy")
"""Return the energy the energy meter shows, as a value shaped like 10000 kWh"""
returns 62.8 kWh
